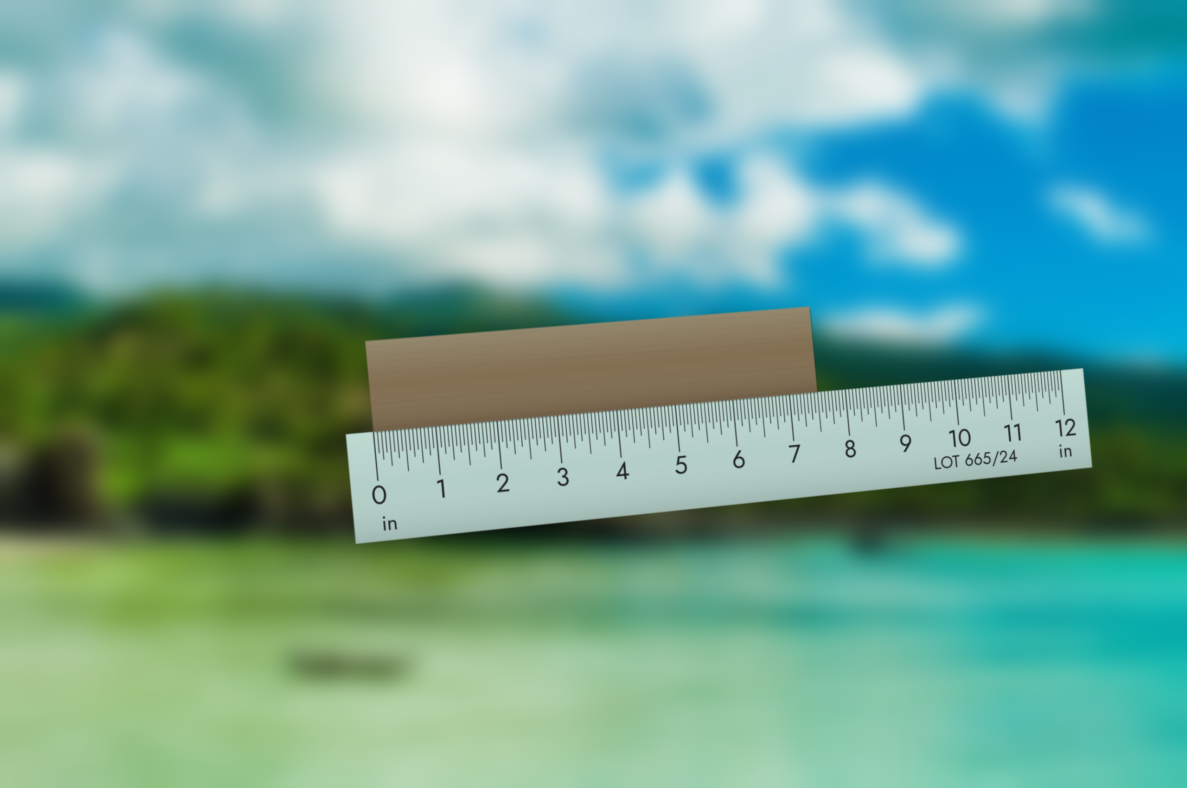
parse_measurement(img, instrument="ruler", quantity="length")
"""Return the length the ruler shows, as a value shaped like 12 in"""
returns 7.5 in
